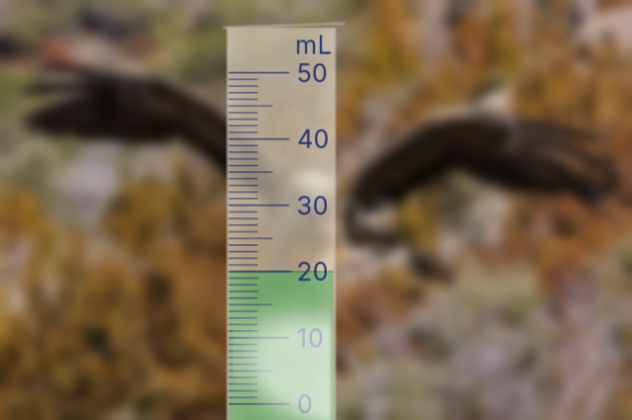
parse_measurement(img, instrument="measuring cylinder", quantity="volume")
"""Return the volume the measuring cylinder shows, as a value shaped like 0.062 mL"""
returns 20 mL
